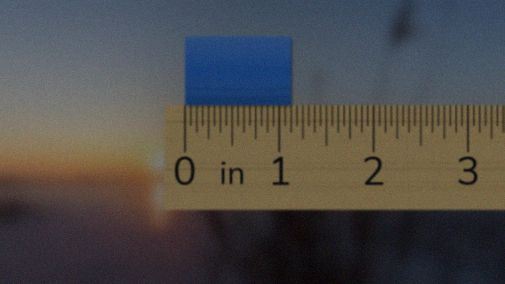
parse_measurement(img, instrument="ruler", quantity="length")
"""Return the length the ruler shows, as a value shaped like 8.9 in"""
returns 1.125 in
